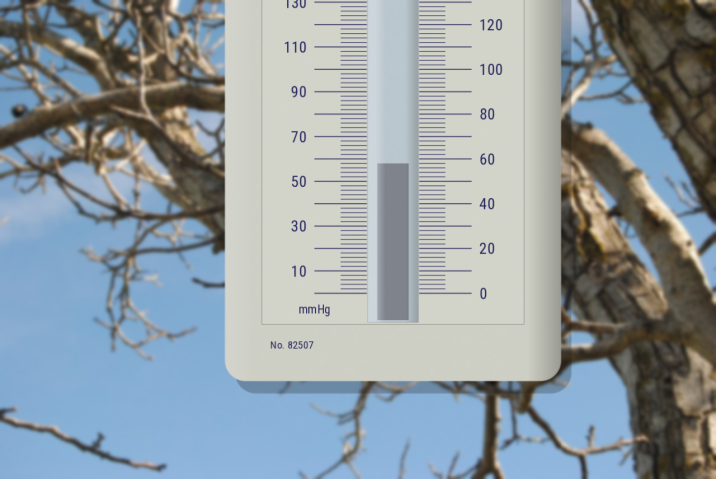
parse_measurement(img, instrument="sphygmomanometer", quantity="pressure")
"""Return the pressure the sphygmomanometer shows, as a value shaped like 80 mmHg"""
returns 58 mmHg
